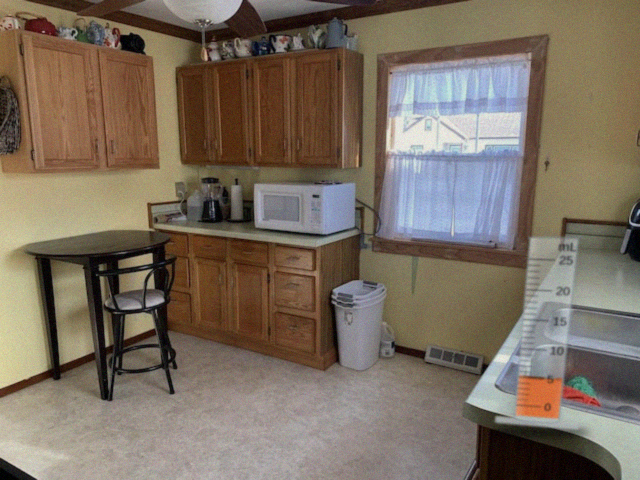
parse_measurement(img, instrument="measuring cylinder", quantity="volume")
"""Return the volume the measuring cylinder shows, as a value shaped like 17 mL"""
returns 5 mL
